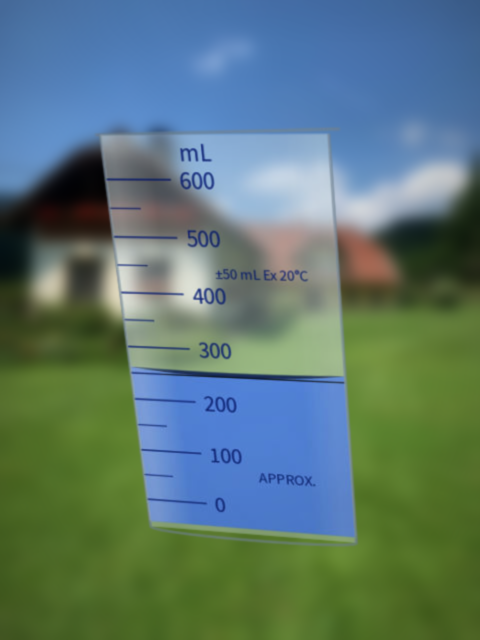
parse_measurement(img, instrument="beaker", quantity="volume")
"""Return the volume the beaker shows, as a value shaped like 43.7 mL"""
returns 250 mL
